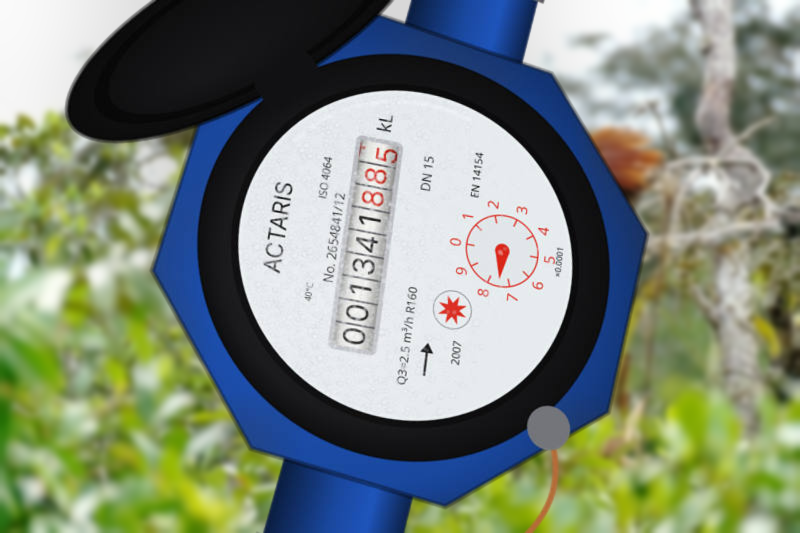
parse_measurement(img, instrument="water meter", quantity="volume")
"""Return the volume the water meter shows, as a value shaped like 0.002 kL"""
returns 1341.8847 kL
